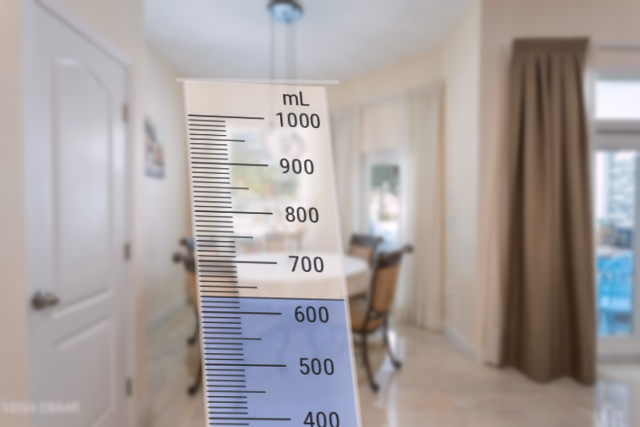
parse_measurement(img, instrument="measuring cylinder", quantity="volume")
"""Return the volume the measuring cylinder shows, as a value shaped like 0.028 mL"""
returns 630 mL
